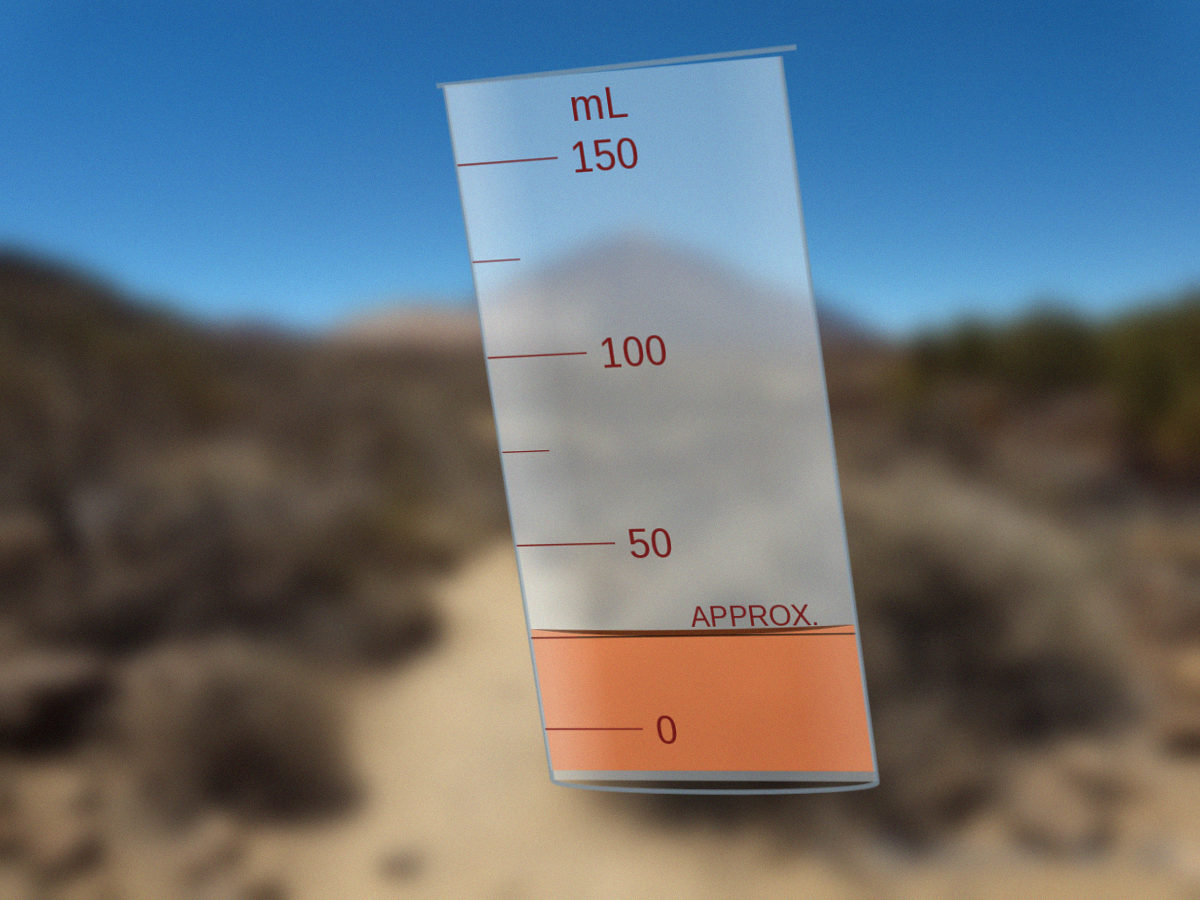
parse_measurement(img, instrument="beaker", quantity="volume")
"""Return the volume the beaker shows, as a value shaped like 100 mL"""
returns 25 mL
